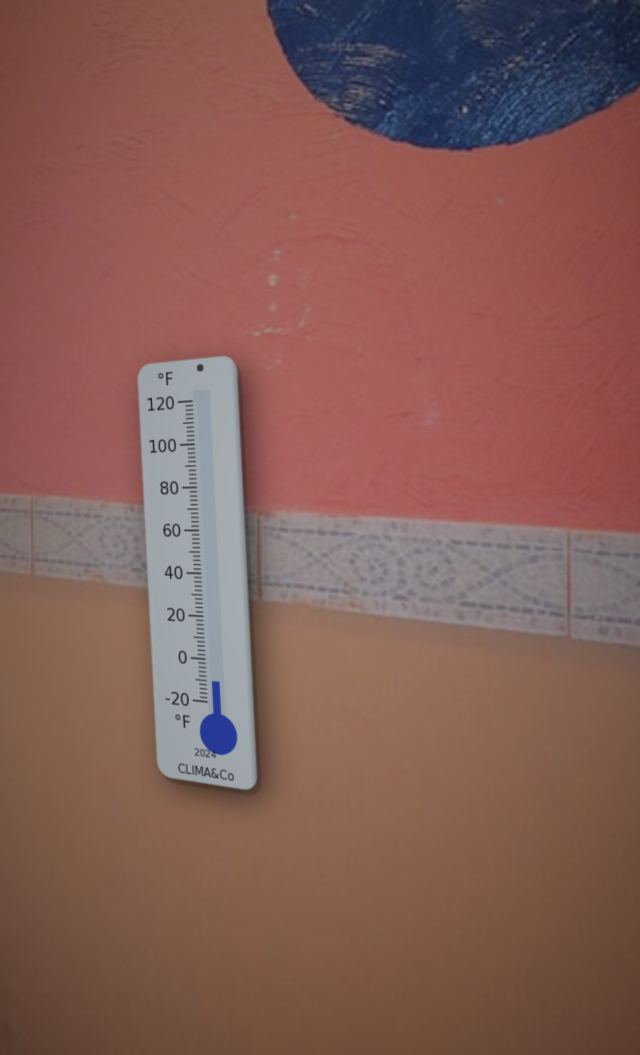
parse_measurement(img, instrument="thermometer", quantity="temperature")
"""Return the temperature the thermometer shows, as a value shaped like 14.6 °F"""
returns -10 °F
